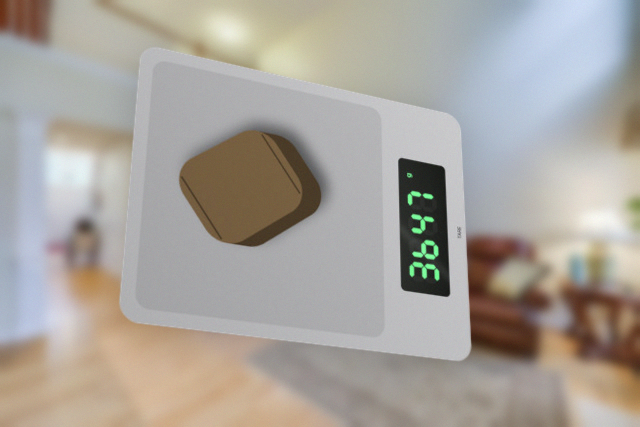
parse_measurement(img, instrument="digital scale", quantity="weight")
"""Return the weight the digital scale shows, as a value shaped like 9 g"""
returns 3647 g
